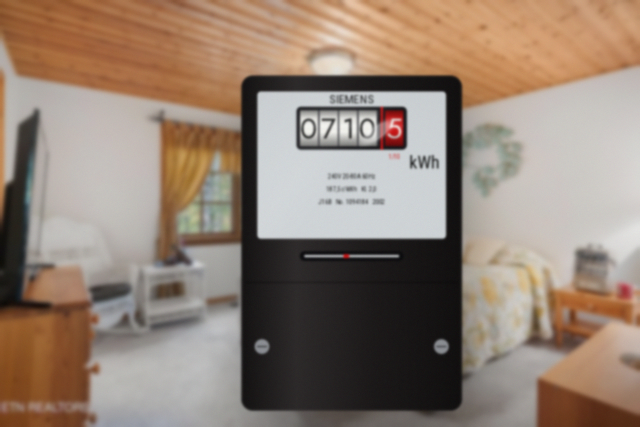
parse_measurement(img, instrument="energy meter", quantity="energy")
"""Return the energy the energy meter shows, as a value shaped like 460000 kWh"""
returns 710.5 kWh
